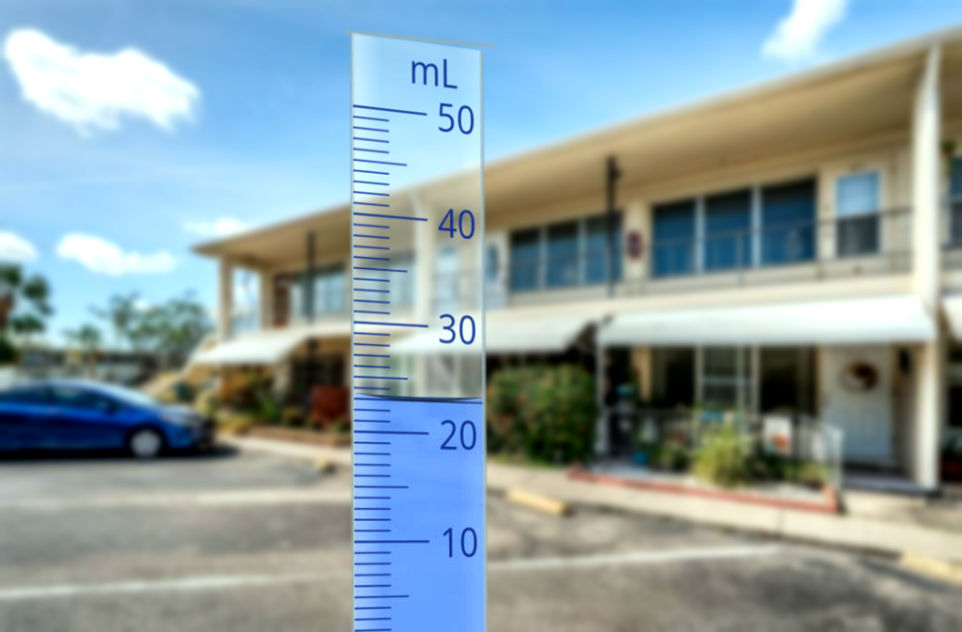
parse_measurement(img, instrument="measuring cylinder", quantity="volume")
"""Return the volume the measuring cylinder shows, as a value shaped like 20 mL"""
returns 23 mL
